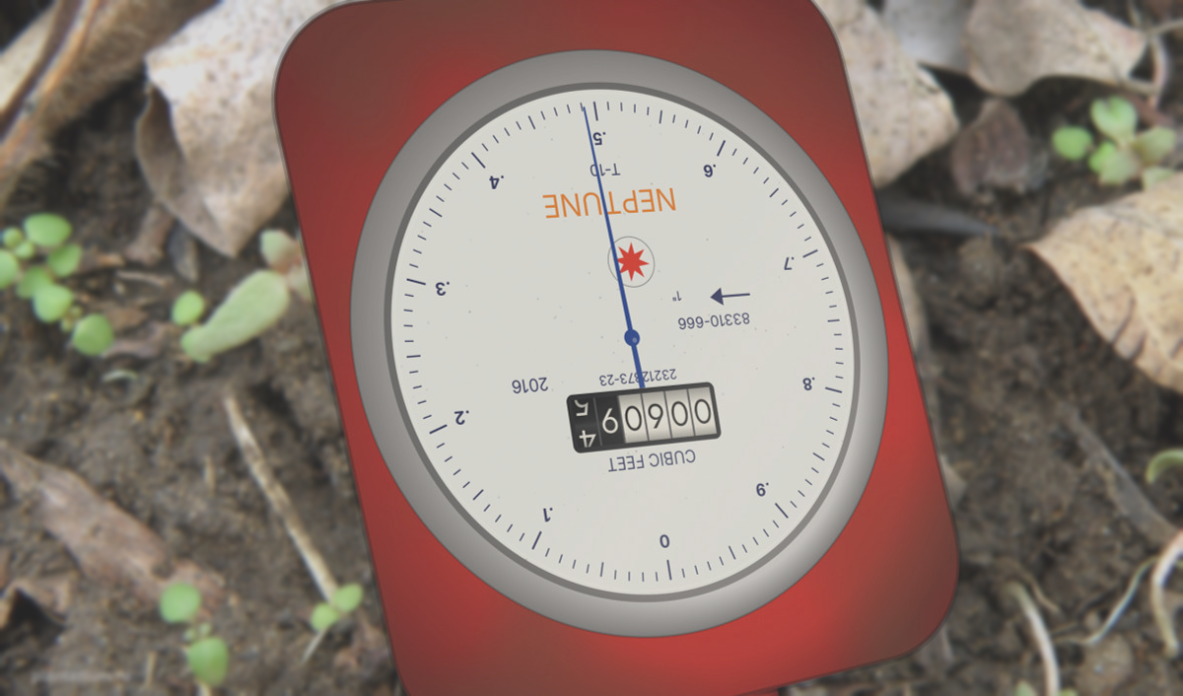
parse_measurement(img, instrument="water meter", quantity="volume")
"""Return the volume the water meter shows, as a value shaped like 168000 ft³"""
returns 6094.49 ft³
